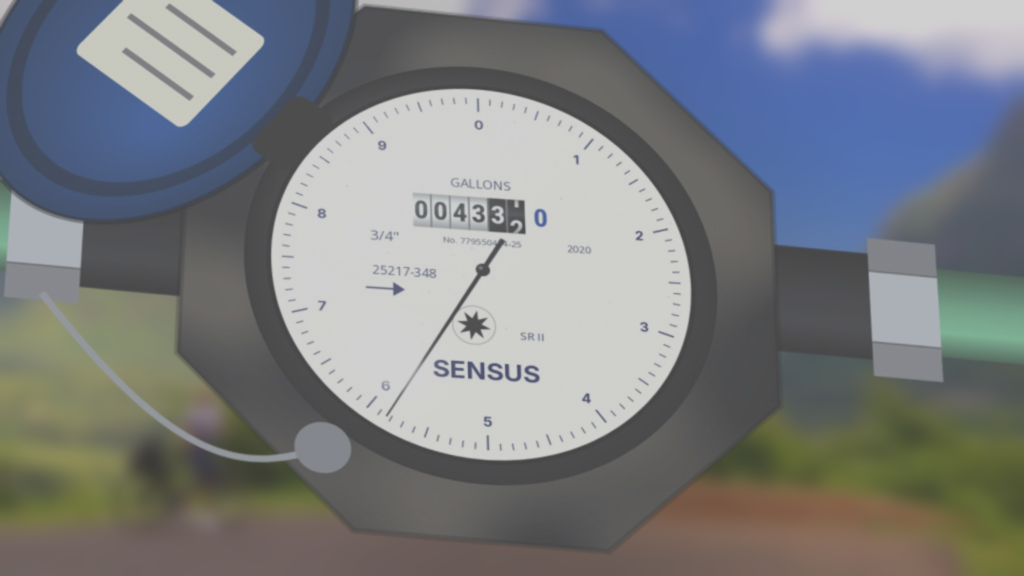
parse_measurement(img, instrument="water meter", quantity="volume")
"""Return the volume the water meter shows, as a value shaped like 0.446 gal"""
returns 43315.8 gal
